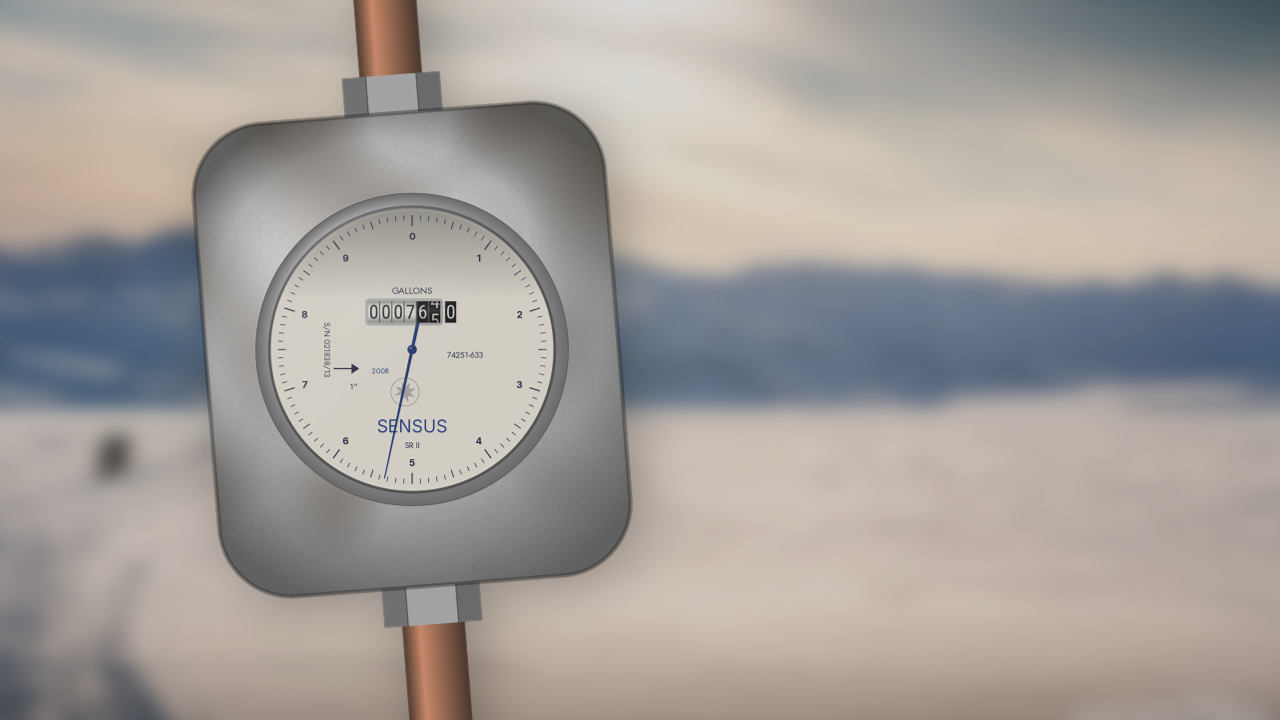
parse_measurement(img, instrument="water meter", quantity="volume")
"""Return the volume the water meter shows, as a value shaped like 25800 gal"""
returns 7645.3 gal
